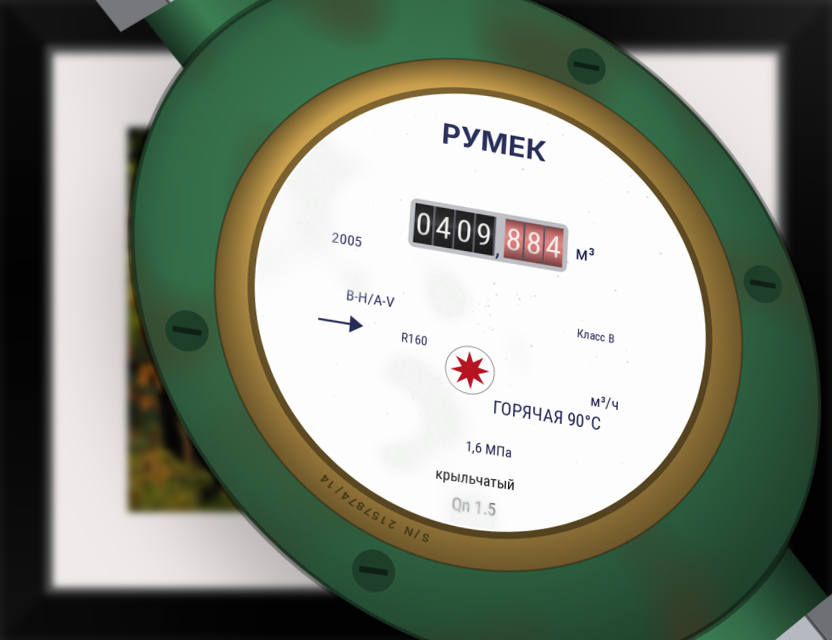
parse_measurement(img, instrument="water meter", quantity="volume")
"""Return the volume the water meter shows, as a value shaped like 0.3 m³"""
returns 409.884 m³
